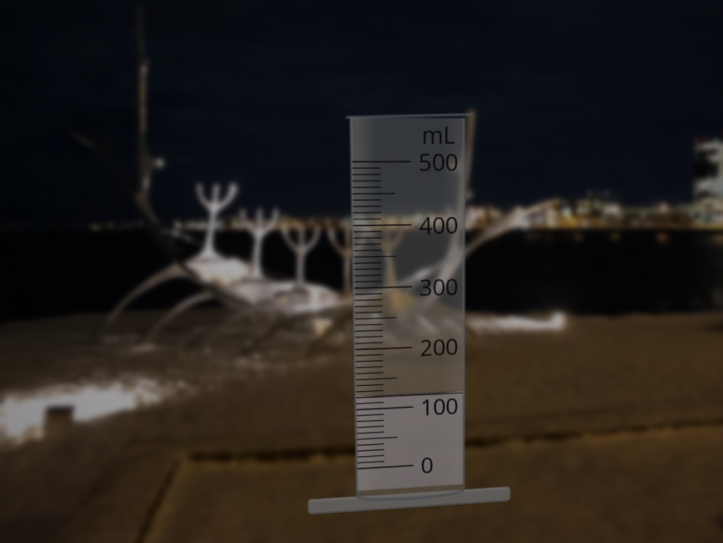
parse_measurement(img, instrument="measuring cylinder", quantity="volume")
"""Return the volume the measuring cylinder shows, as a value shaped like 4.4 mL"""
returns 120 mL
